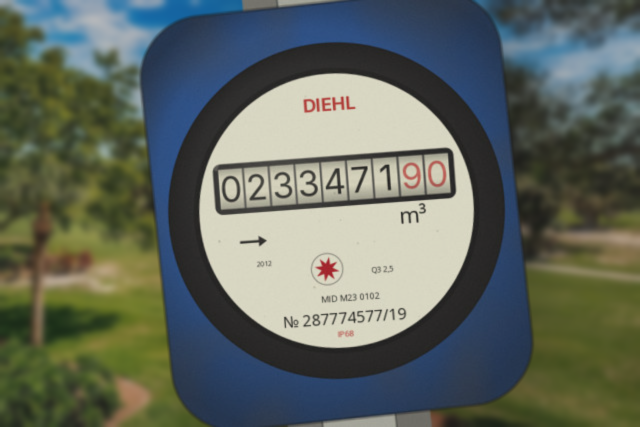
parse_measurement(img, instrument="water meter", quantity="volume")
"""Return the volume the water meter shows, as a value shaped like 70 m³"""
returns 233471.90 m³
